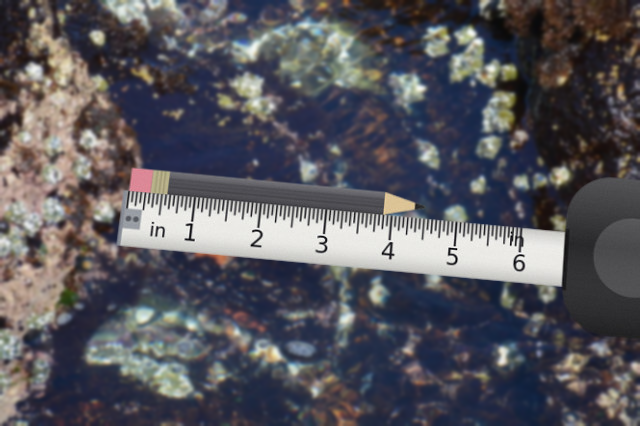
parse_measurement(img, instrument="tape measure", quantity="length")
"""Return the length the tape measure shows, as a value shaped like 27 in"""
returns 4.5 in
